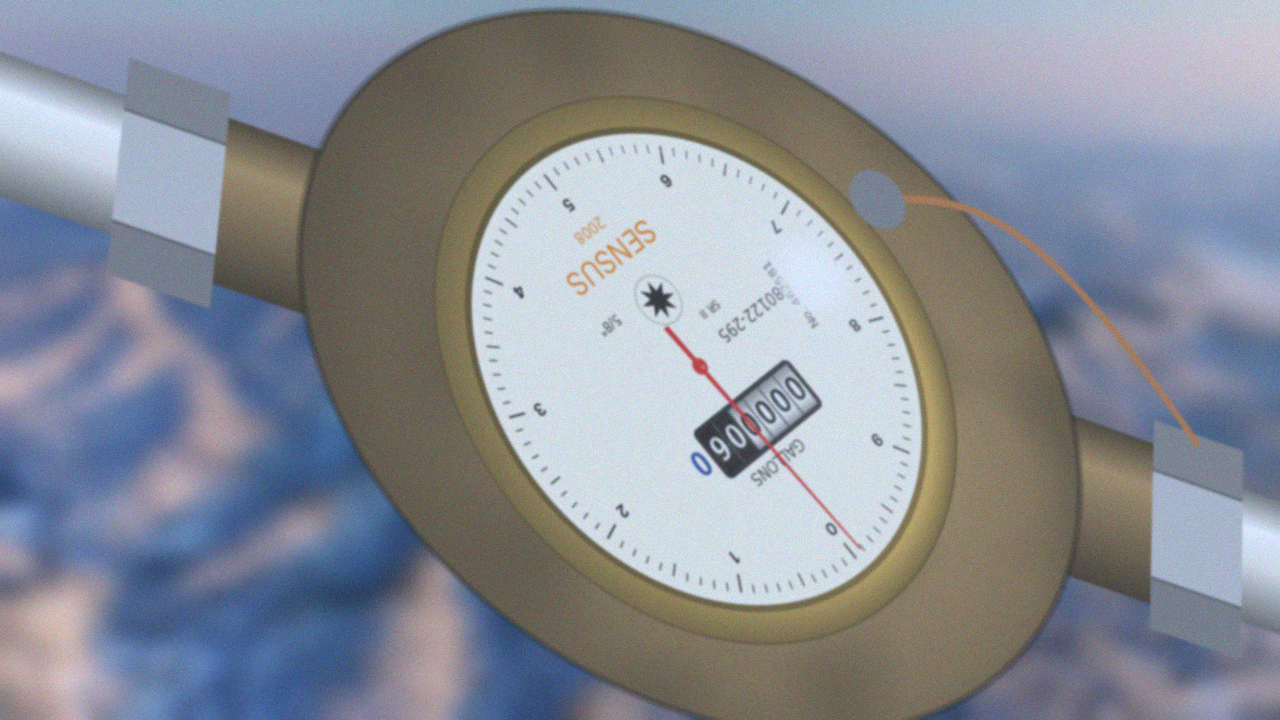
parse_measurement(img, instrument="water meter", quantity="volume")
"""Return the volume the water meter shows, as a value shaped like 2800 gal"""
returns 59.9 gal
